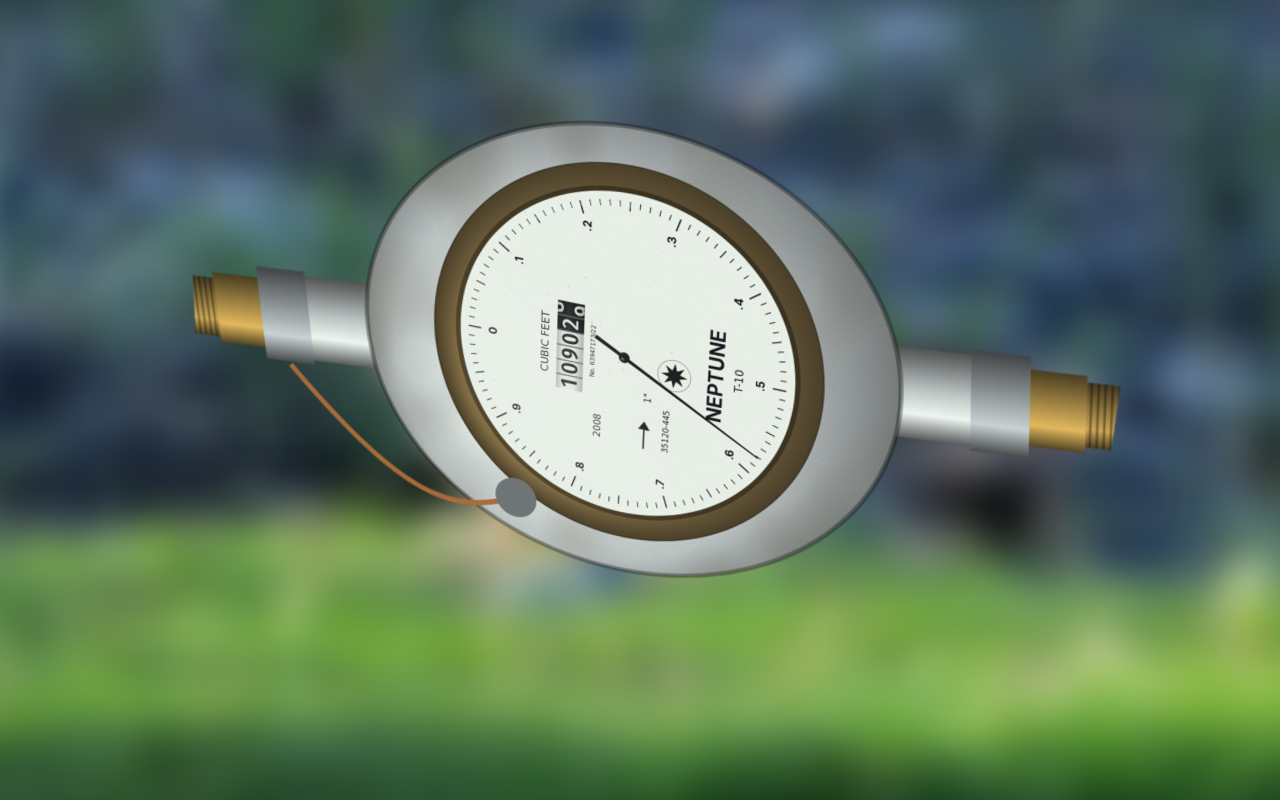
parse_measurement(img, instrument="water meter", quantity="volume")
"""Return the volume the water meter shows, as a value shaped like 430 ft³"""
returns 109028.58 ft³
